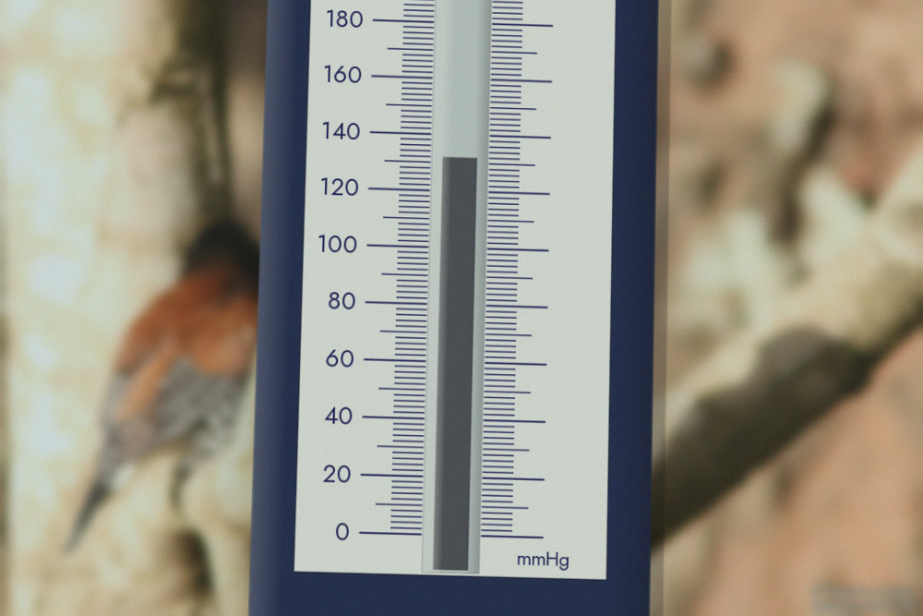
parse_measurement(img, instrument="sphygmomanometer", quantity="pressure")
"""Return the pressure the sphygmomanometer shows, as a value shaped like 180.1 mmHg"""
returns 132 mmHg
